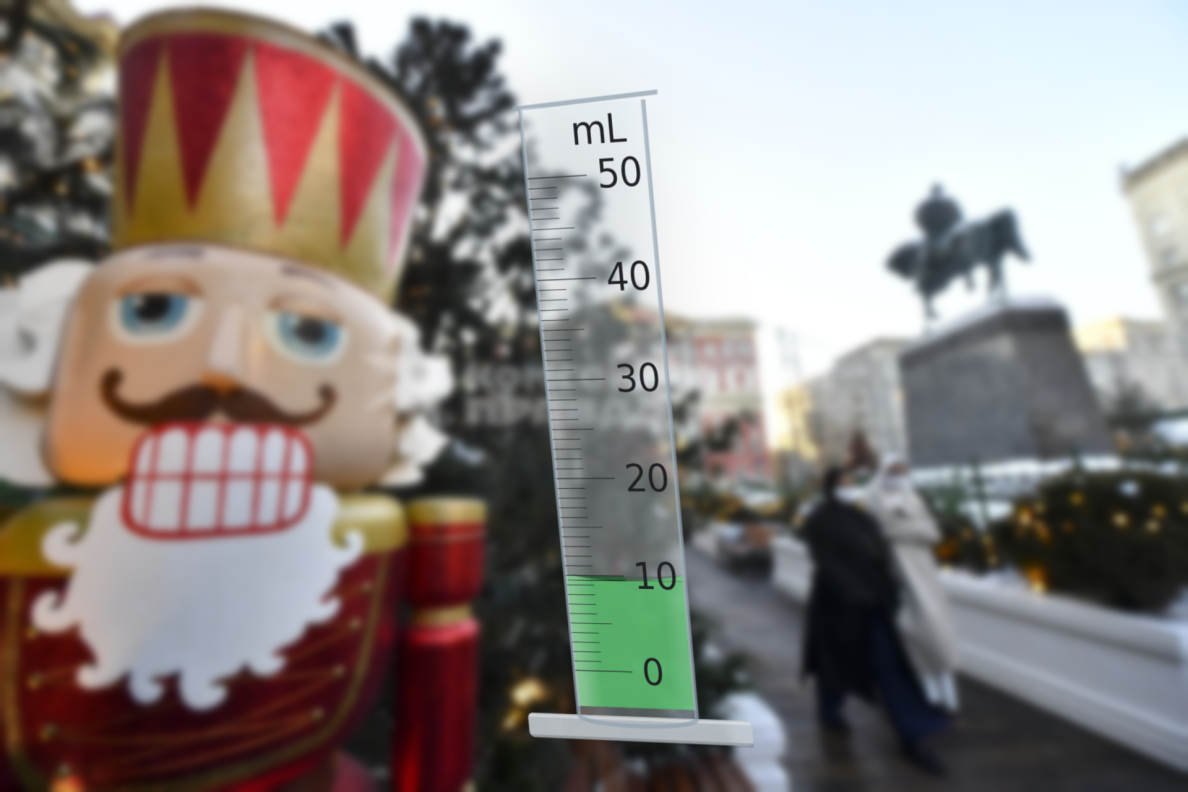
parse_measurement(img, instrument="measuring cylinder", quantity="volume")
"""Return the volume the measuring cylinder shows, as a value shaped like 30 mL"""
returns 9.5 mL
